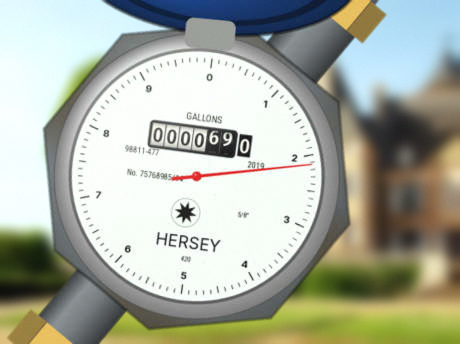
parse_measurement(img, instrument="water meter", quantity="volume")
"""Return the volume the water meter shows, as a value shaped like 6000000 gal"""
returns 692.1 gal
